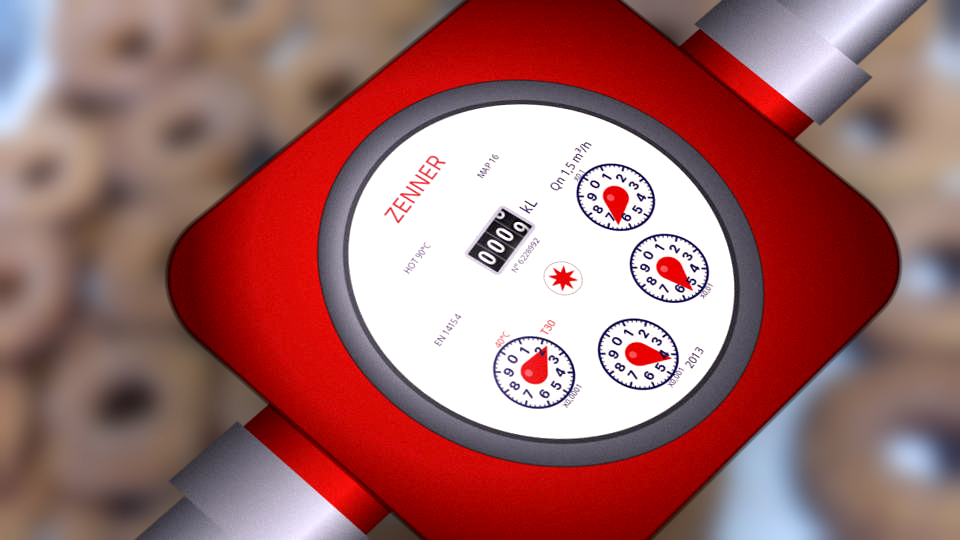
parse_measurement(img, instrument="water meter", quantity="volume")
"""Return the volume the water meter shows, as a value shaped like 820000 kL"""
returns 8.6542 kL
